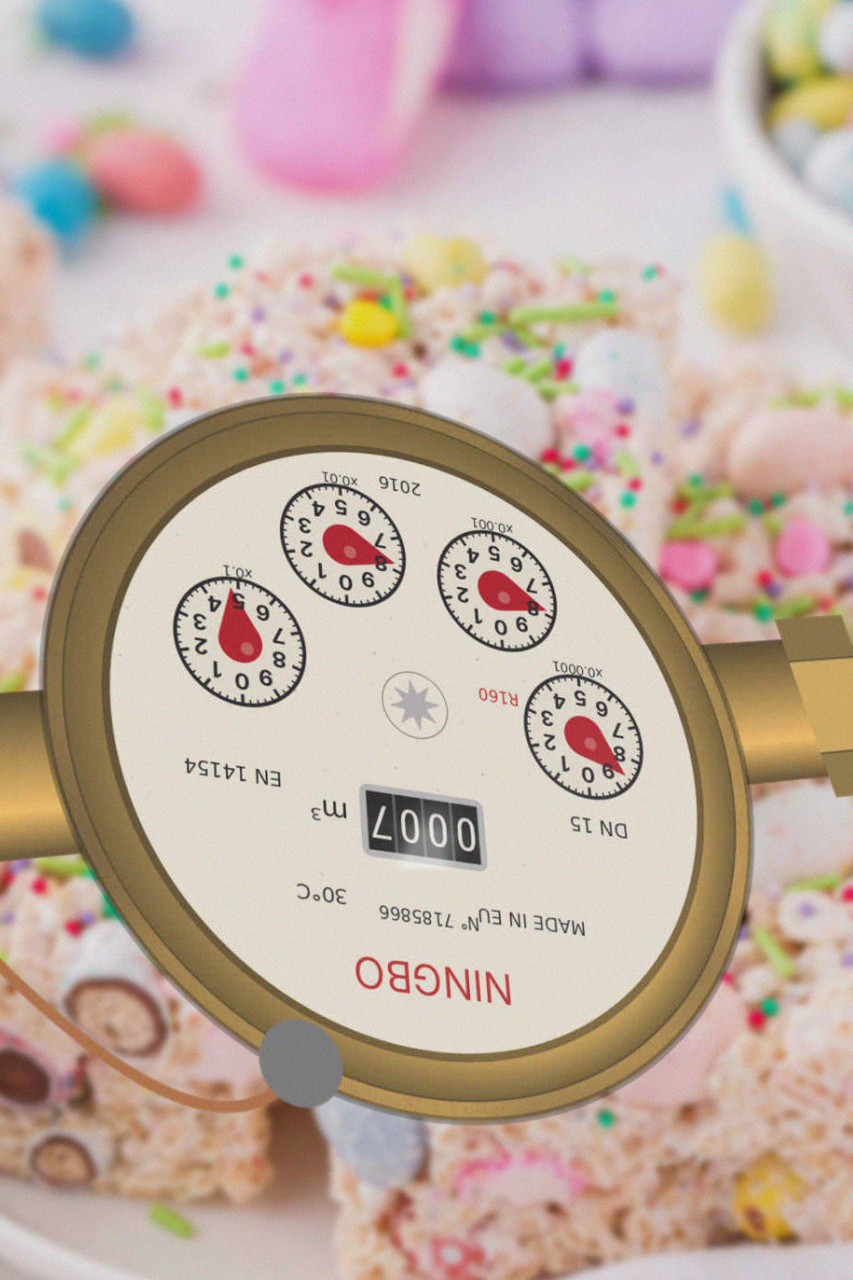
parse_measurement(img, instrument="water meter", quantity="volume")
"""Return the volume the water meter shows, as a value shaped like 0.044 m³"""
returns 7.4778 m³
